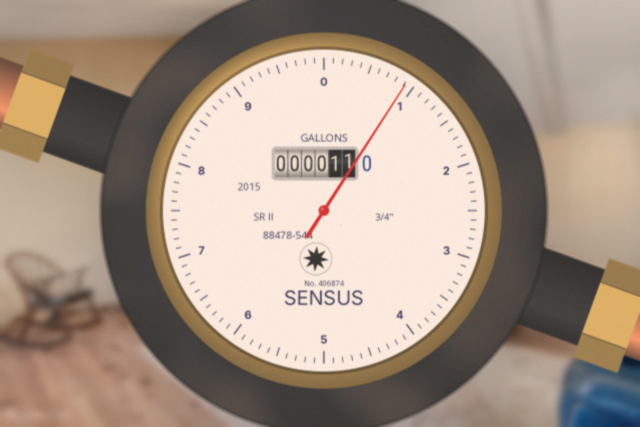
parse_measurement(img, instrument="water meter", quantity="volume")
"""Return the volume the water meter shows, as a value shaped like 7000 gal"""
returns 110.9 gal
